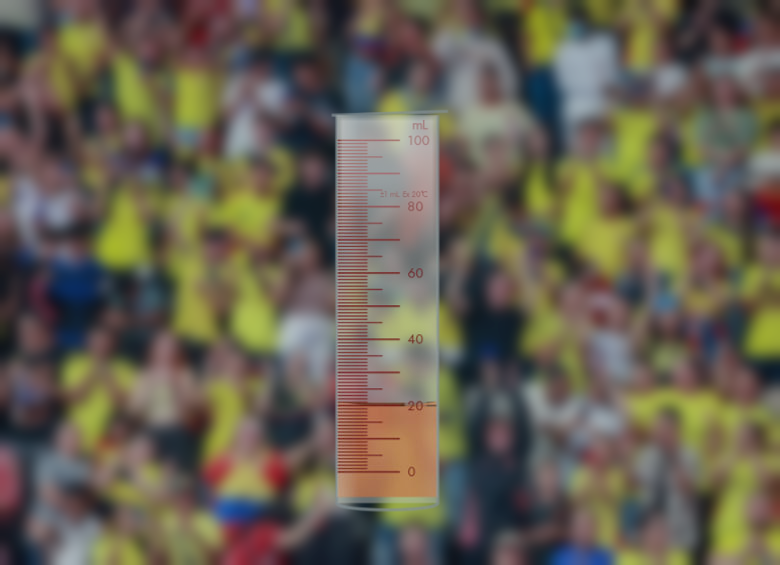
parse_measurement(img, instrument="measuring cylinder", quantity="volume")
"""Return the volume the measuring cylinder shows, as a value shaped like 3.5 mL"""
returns 20 mL
